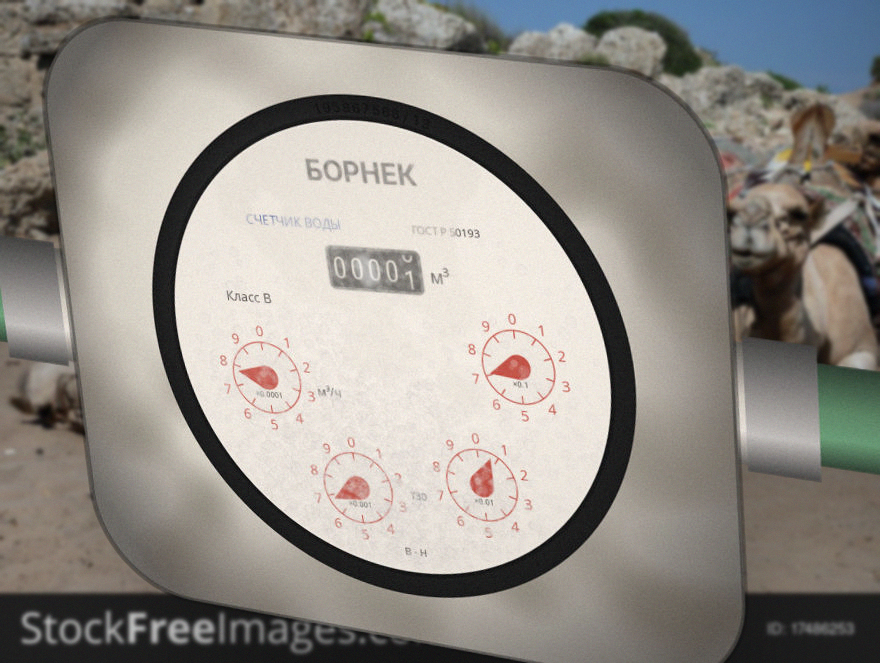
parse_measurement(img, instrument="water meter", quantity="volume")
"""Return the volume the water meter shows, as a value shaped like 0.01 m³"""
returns 0.7067 m³
